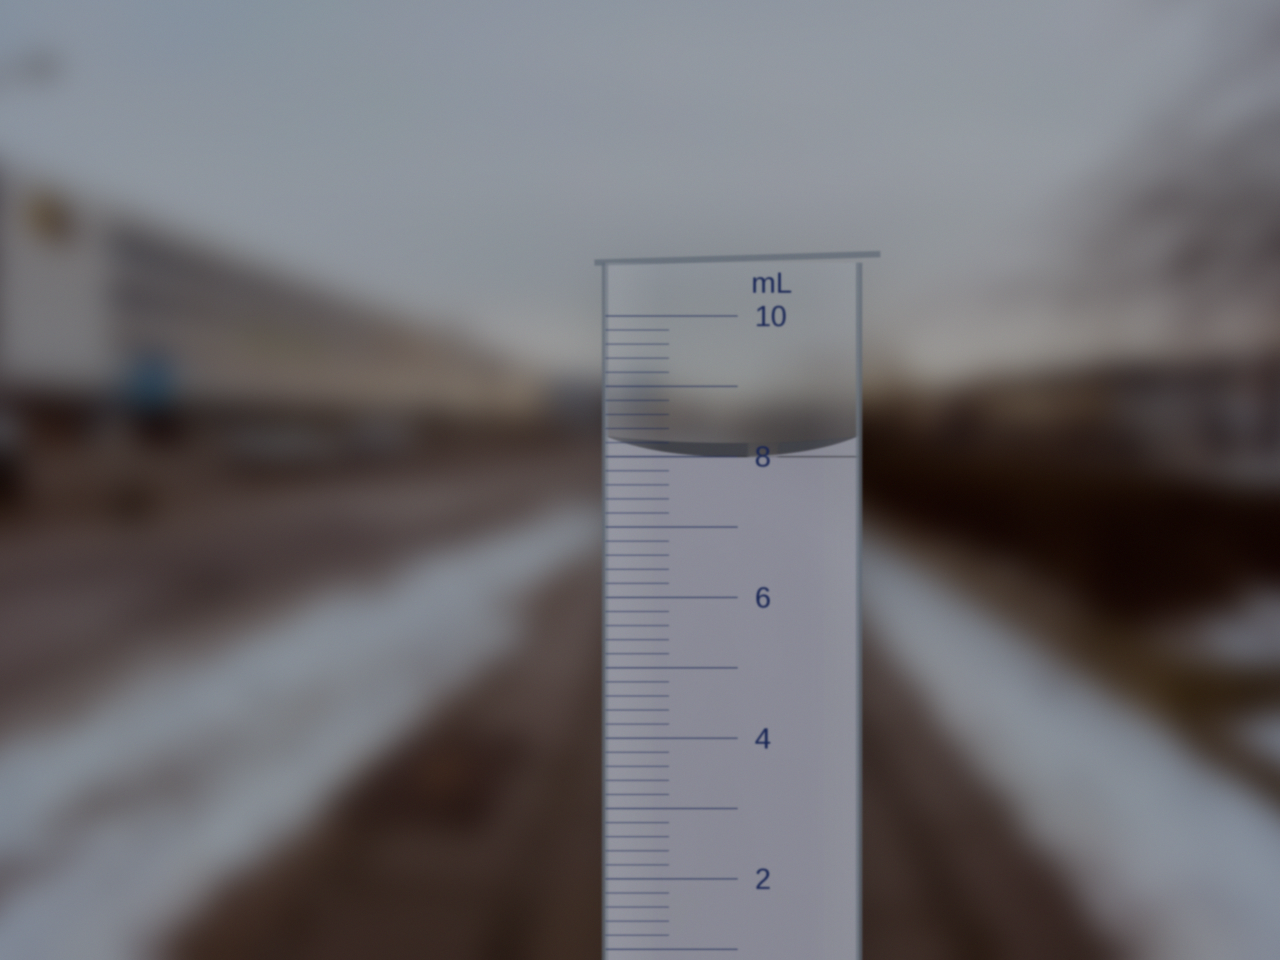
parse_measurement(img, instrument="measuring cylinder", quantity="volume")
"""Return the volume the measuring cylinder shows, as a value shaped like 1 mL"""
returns 8 mL
